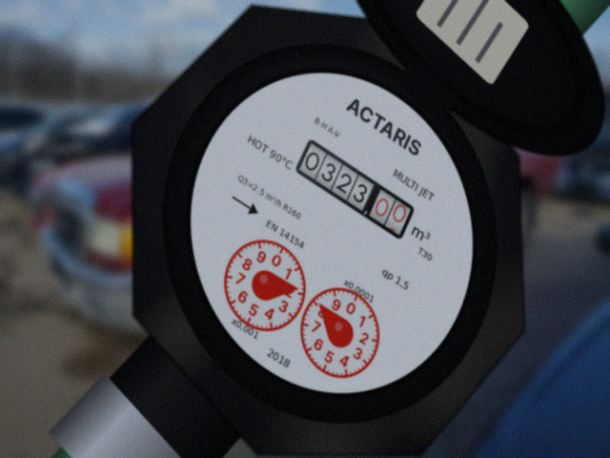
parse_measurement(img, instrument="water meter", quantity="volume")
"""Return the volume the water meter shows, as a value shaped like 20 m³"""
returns 323.0018 m³
